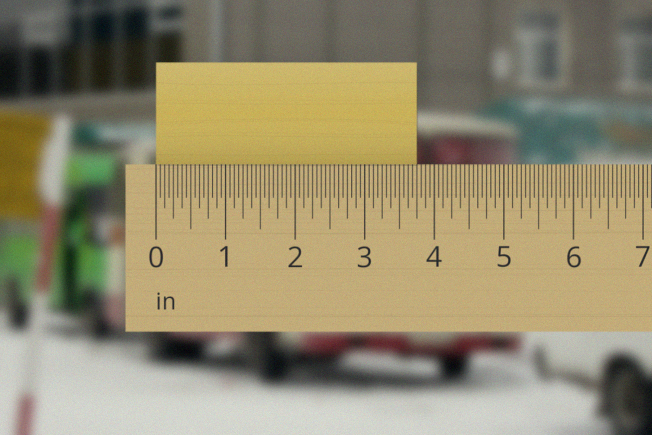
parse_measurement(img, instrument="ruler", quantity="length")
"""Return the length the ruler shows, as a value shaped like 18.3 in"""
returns 3.75 in
